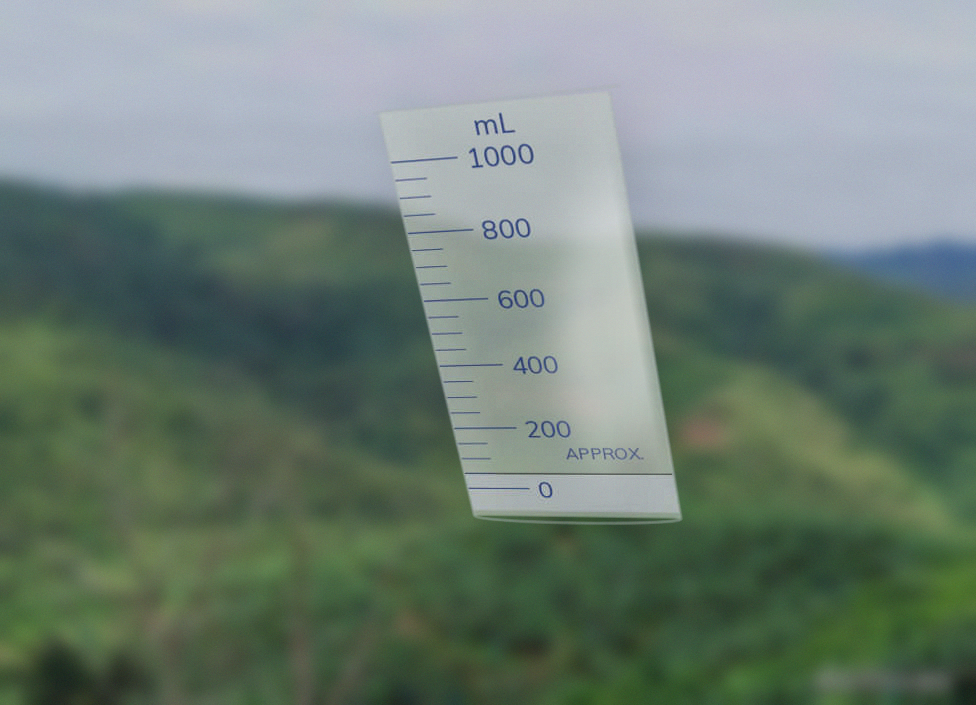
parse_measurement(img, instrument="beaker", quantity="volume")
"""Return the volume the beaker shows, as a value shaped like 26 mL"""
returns 50 mL
